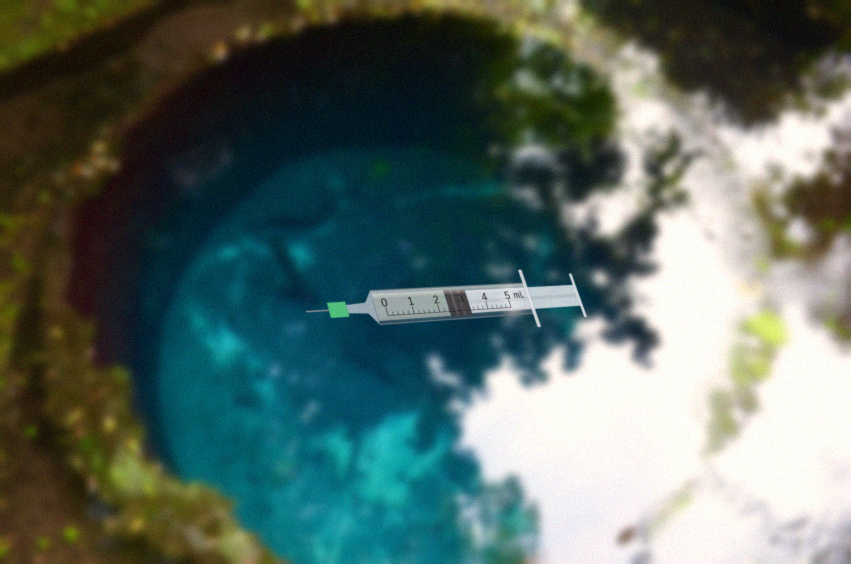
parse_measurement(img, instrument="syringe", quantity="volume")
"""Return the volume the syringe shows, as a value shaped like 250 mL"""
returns 2.4 mL
